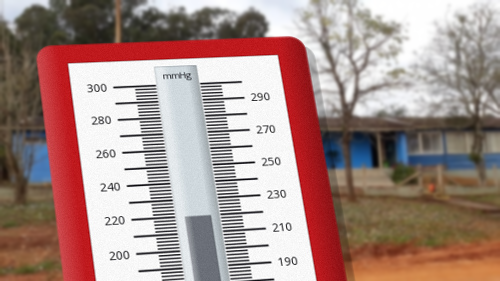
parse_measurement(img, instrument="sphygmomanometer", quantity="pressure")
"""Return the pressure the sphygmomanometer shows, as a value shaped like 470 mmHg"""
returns 220 mmHg
